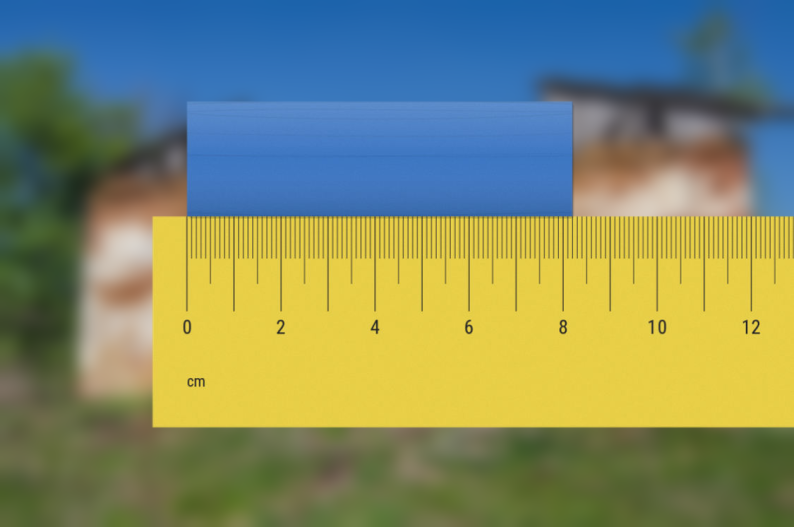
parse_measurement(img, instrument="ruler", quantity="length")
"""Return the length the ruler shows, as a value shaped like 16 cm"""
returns 8.2 cm
